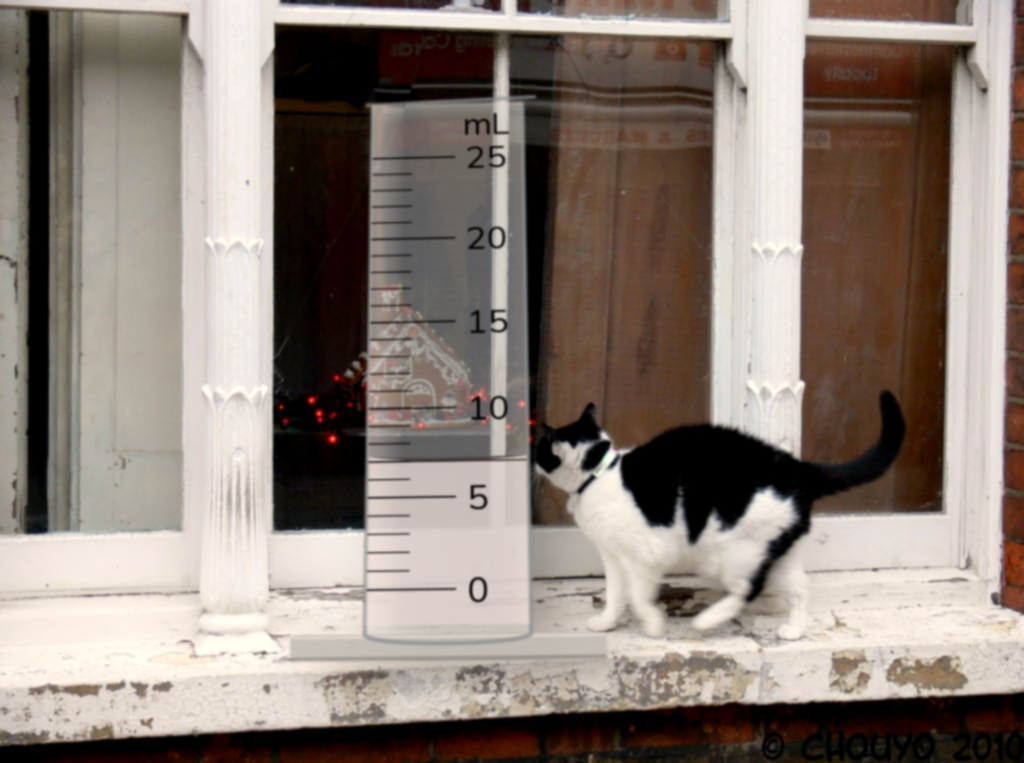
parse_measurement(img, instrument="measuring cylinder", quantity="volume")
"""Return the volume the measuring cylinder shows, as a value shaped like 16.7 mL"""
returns 7 mL
